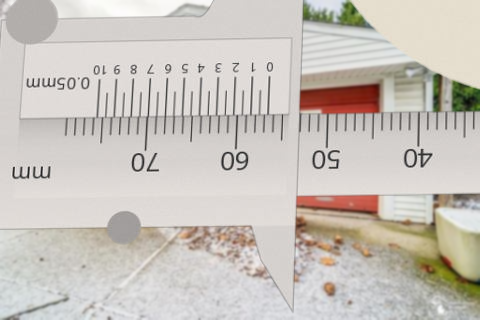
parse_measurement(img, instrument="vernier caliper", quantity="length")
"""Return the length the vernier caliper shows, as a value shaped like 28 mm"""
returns 56.6 mm
